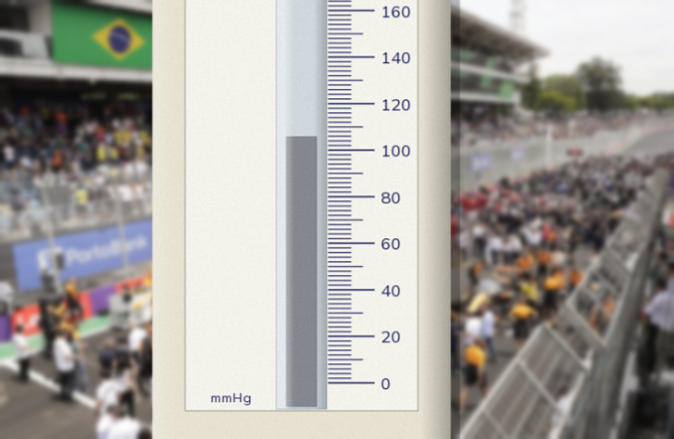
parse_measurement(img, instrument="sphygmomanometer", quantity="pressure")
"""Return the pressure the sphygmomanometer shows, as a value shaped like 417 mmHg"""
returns 106 mmHg
